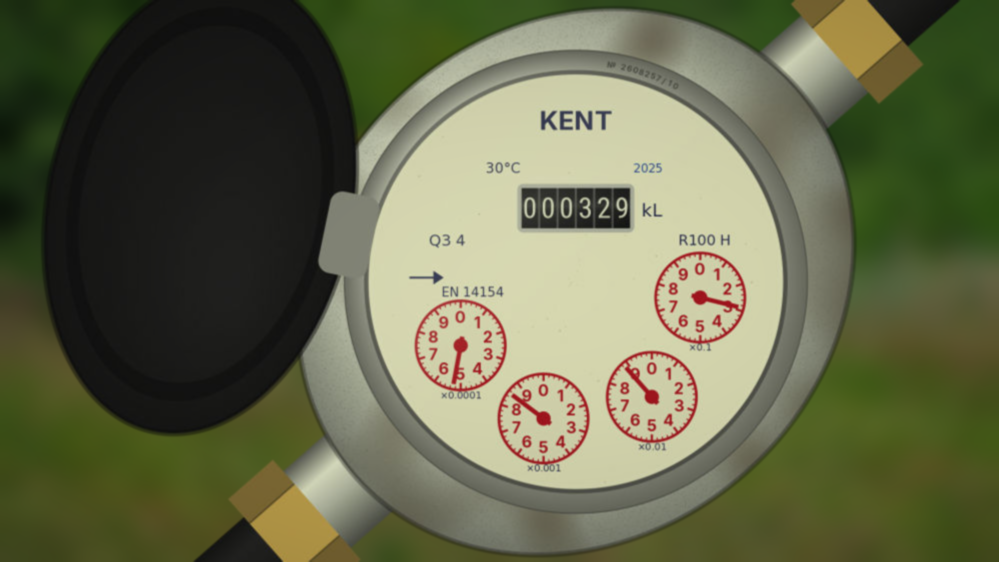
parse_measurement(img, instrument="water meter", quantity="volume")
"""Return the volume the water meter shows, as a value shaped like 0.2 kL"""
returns 329.2885 kL
